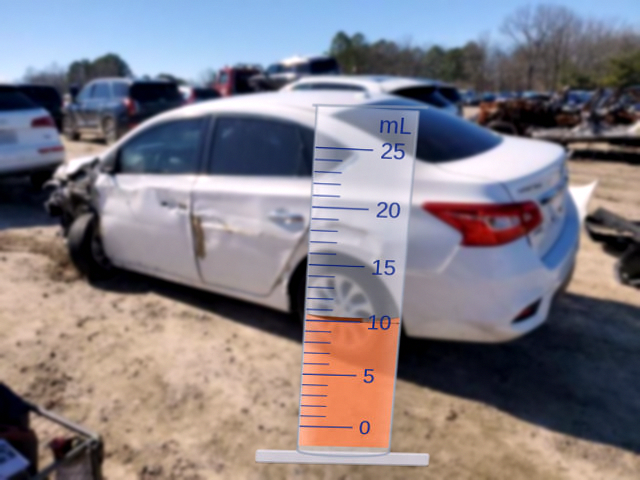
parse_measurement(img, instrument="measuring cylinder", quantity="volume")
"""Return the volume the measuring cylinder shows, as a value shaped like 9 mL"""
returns 10 mL
